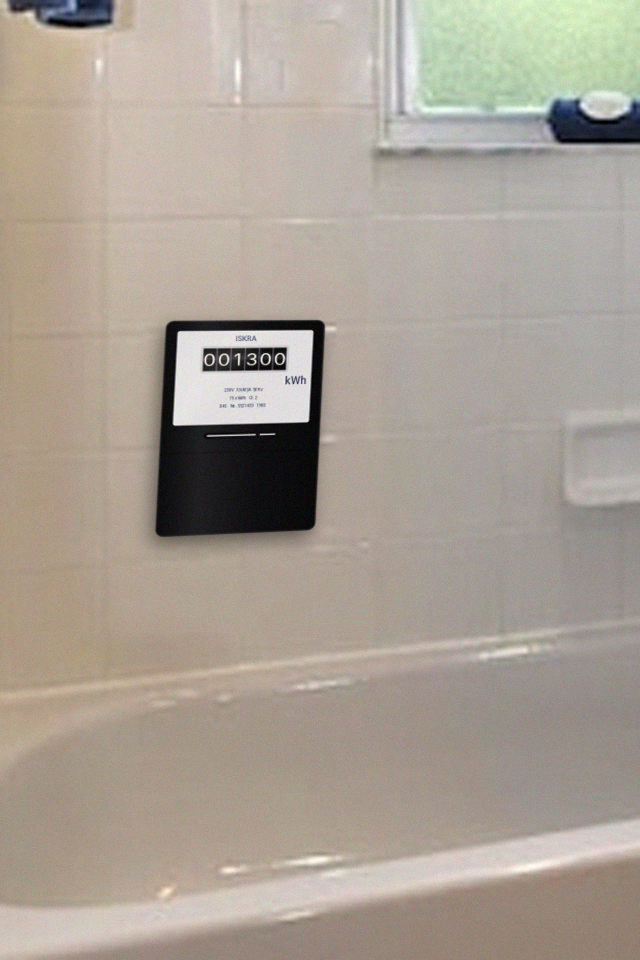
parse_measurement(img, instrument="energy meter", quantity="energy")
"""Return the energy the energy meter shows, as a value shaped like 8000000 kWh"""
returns 1300 kWh
